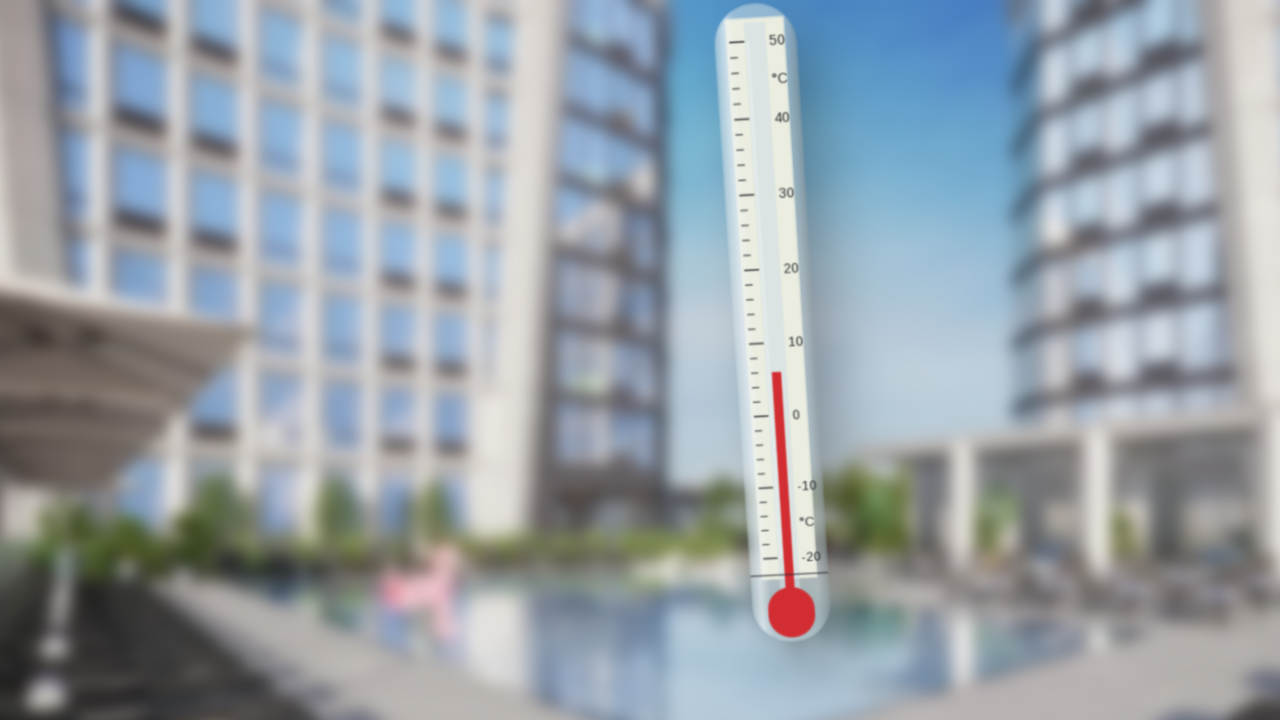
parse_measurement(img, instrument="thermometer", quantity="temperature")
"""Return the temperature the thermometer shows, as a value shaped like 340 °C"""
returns 6 °C
